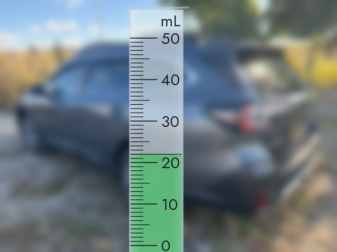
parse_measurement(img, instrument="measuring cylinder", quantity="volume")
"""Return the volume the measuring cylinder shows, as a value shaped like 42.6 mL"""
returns 22 mL
